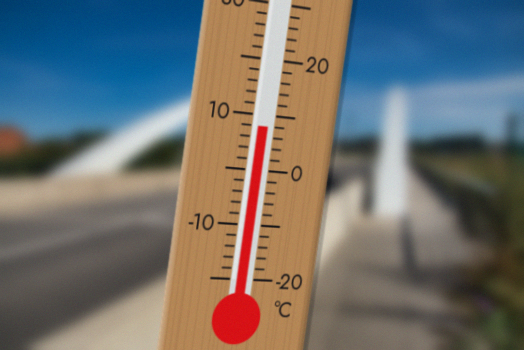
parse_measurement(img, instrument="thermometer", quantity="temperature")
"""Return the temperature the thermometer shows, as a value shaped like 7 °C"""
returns 8 °C
